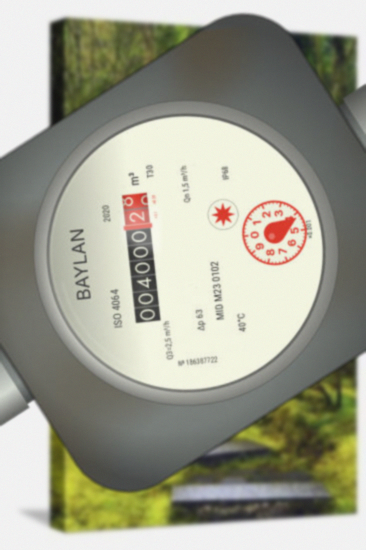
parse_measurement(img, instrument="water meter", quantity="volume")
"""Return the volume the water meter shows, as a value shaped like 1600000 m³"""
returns 4000.284 m³
